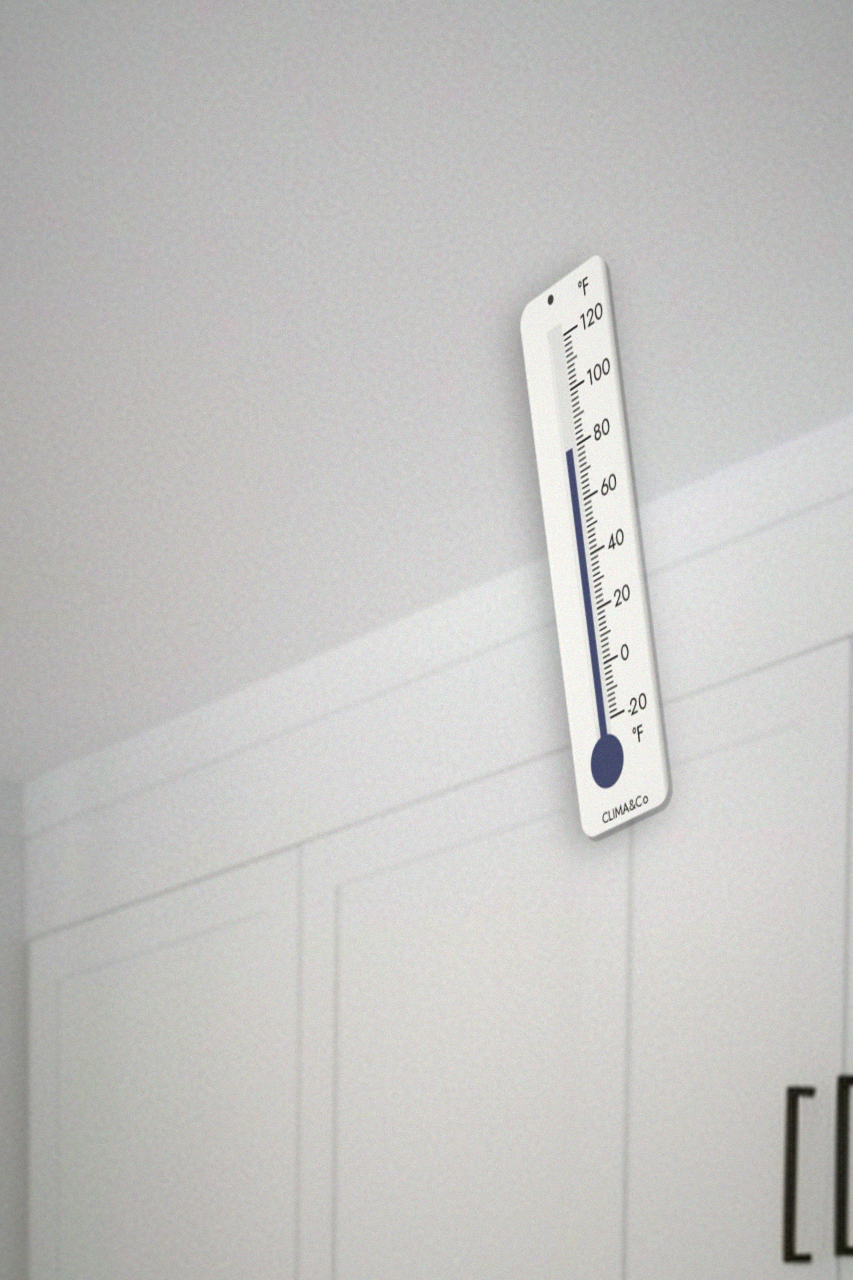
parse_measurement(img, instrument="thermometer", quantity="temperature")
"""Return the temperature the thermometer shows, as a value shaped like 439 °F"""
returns 80 °F
